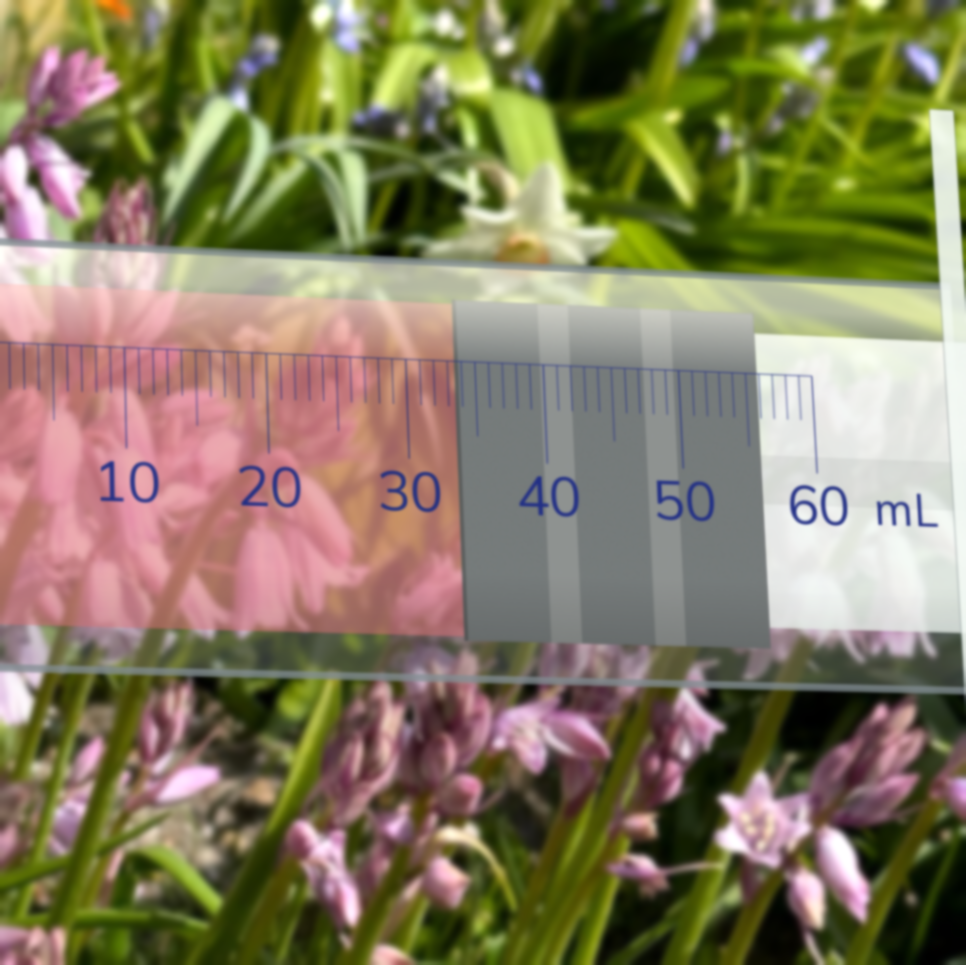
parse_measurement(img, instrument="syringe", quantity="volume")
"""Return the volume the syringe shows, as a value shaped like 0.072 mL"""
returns 33.5 mL
